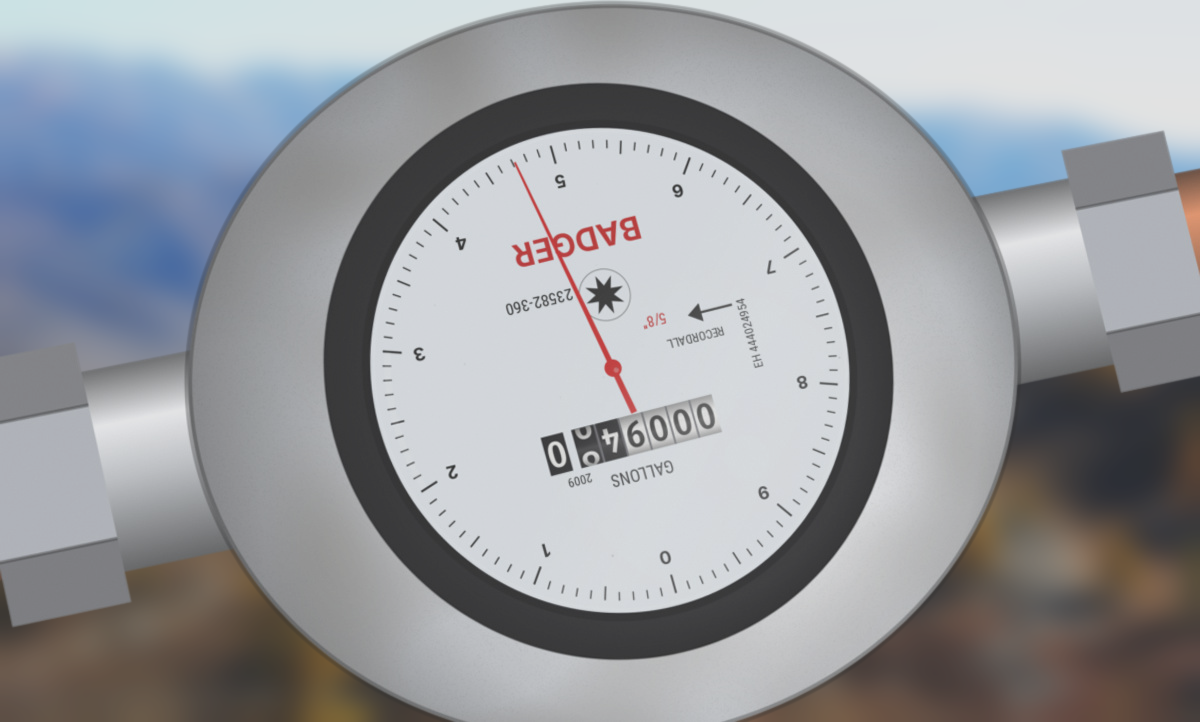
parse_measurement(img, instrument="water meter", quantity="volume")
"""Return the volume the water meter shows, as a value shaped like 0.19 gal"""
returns 9484.7 gal
